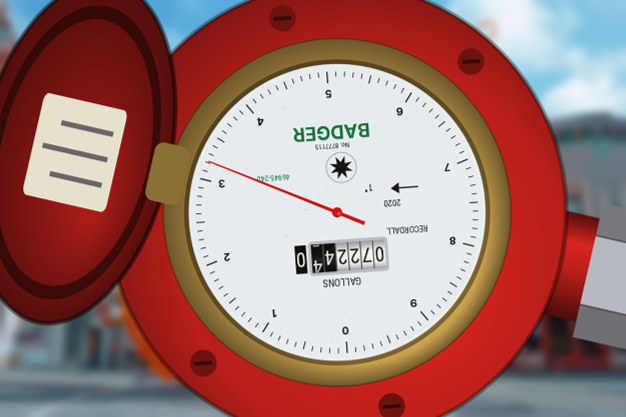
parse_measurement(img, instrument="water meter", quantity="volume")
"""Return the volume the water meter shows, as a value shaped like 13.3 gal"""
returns 722443.2 gal
